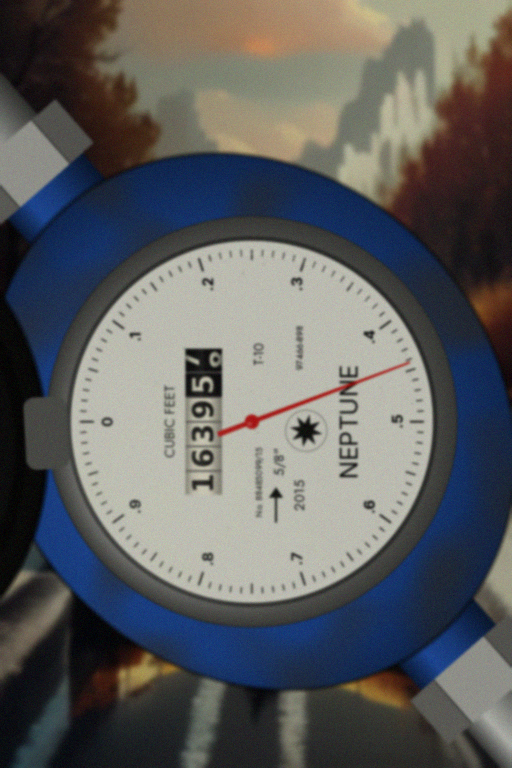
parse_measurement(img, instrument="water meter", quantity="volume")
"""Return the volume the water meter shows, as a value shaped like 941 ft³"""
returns 163957.44 ft³
